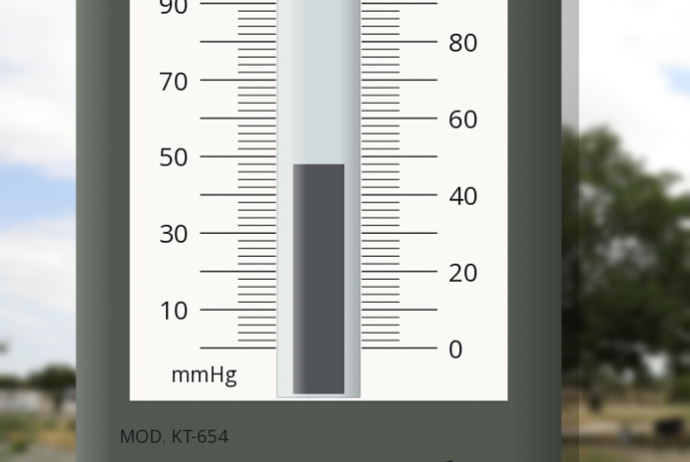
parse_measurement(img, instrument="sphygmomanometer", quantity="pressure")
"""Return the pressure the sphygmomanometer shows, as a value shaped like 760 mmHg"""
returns 48 mmHg
